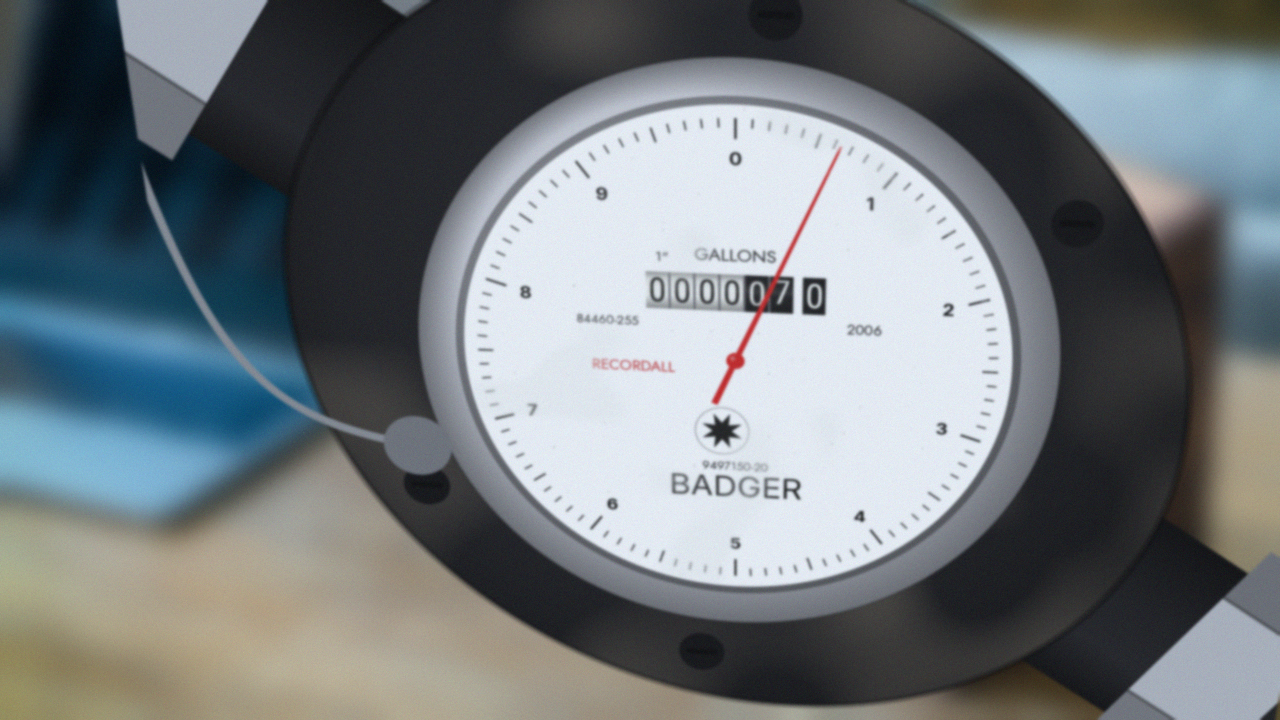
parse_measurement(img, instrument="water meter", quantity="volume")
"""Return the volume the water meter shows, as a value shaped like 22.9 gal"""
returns 70.6 gal
